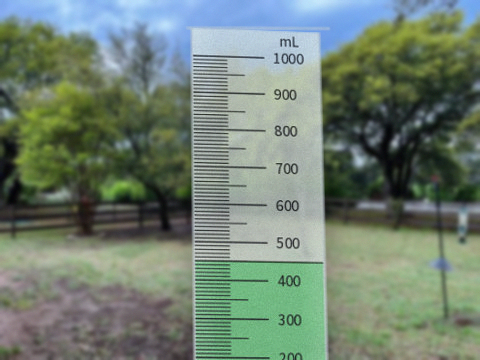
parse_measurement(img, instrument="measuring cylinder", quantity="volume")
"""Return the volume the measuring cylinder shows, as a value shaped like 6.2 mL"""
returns 450 mL
